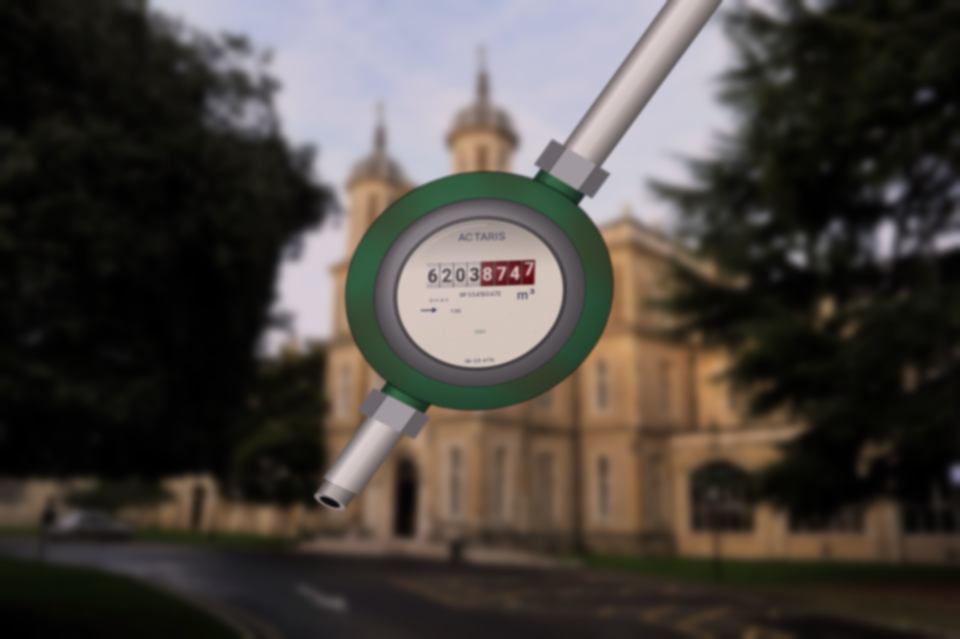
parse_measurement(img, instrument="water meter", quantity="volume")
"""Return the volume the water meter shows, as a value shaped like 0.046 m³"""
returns 6203.8747 m³
